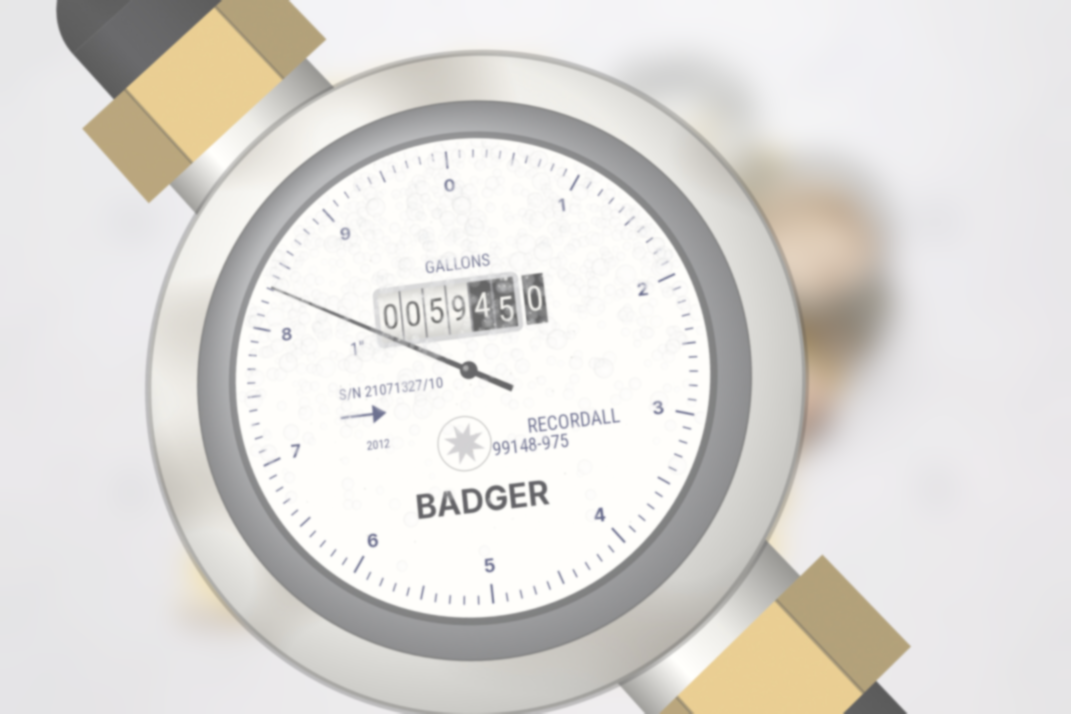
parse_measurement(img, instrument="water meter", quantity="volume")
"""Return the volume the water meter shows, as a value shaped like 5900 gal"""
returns 59448.3 gal
